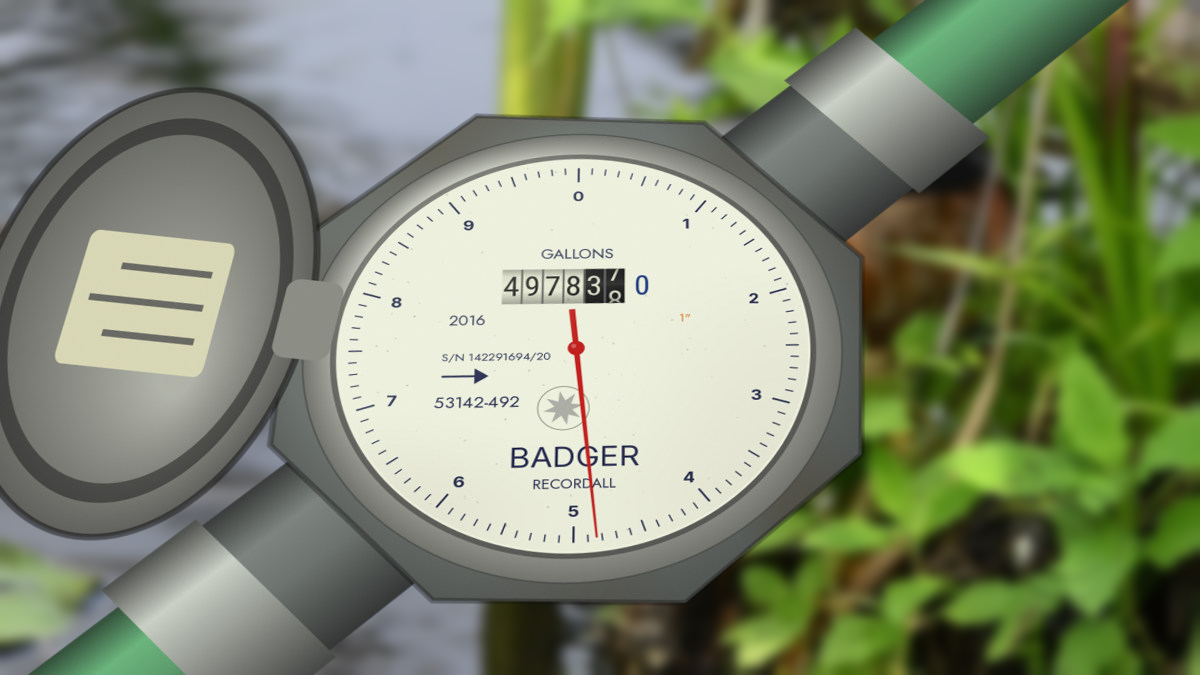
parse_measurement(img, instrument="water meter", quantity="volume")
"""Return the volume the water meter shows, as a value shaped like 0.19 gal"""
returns 4978374.8 gal
